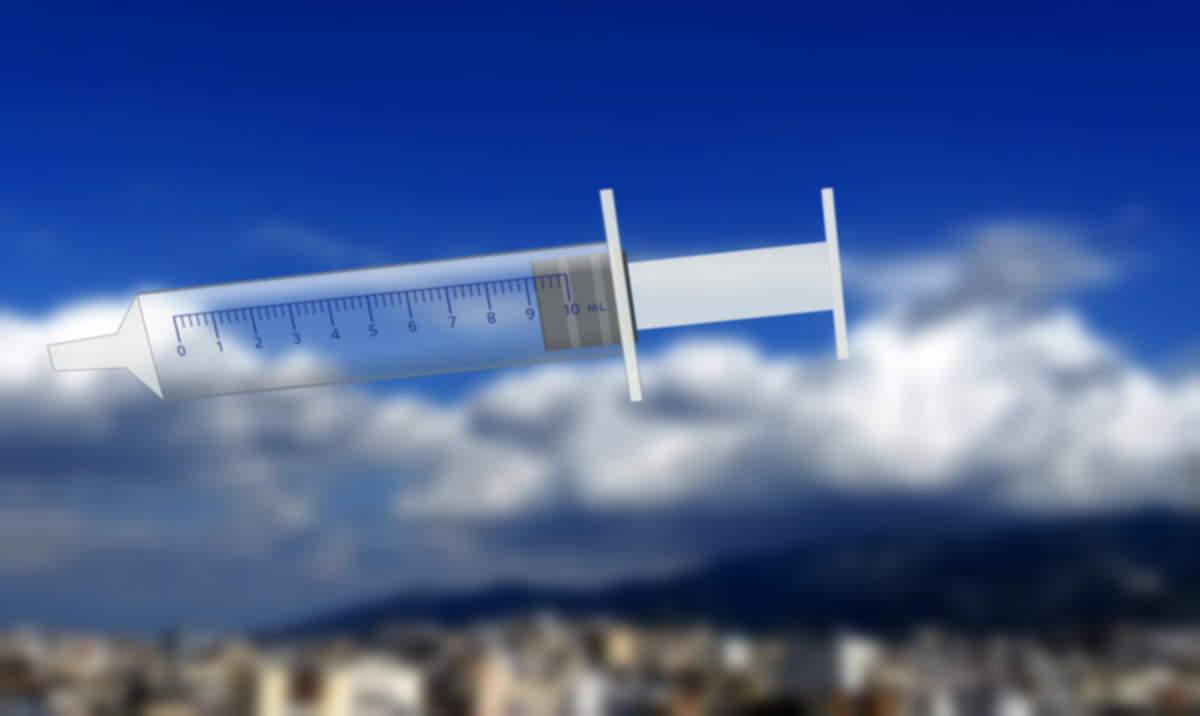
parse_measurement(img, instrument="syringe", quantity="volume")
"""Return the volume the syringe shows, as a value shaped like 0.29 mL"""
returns 9.2 mL
